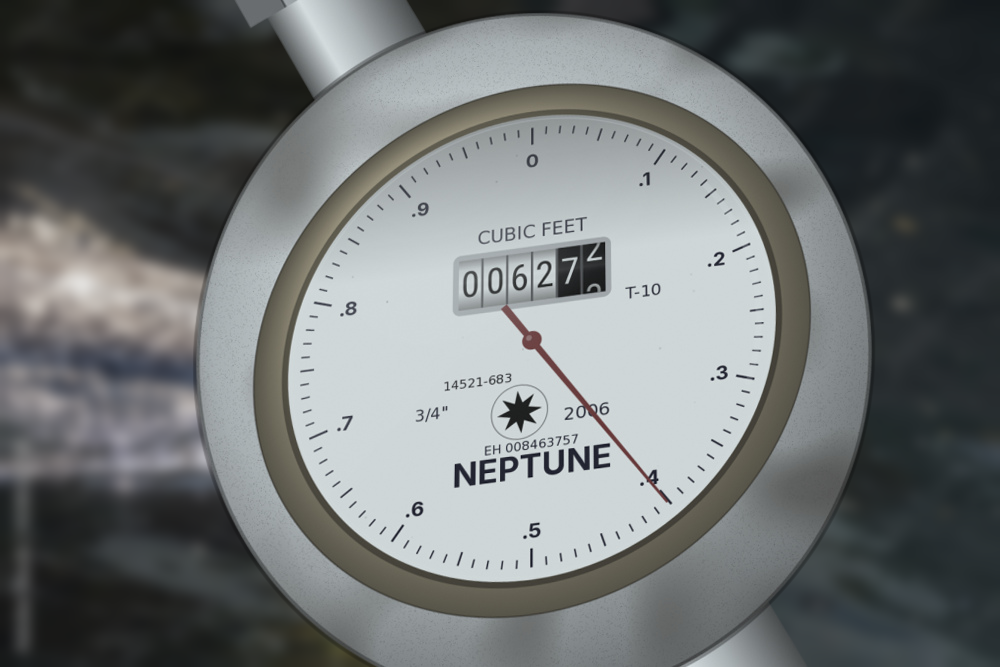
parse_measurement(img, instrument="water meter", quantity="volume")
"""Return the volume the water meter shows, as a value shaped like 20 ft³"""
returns 6272.40 ft³
